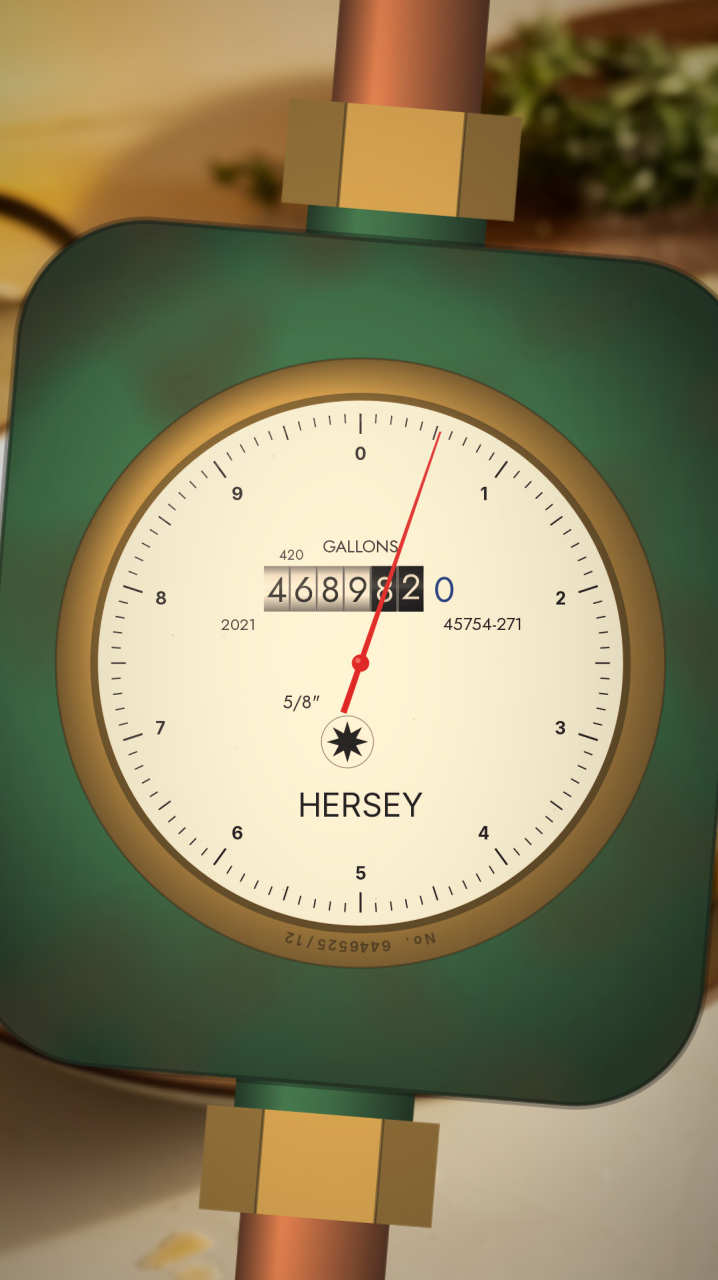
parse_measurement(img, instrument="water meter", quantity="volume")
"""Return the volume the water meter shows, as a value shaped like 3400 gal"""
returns 4689820.5 gal
